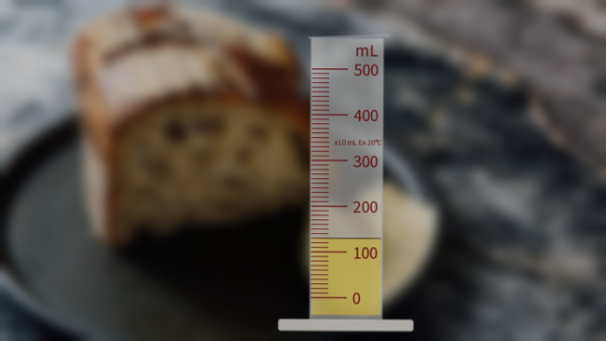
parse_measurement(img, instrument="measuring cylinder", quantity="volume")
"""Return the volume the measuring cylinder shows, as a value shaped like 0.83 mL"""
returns 130 mL
